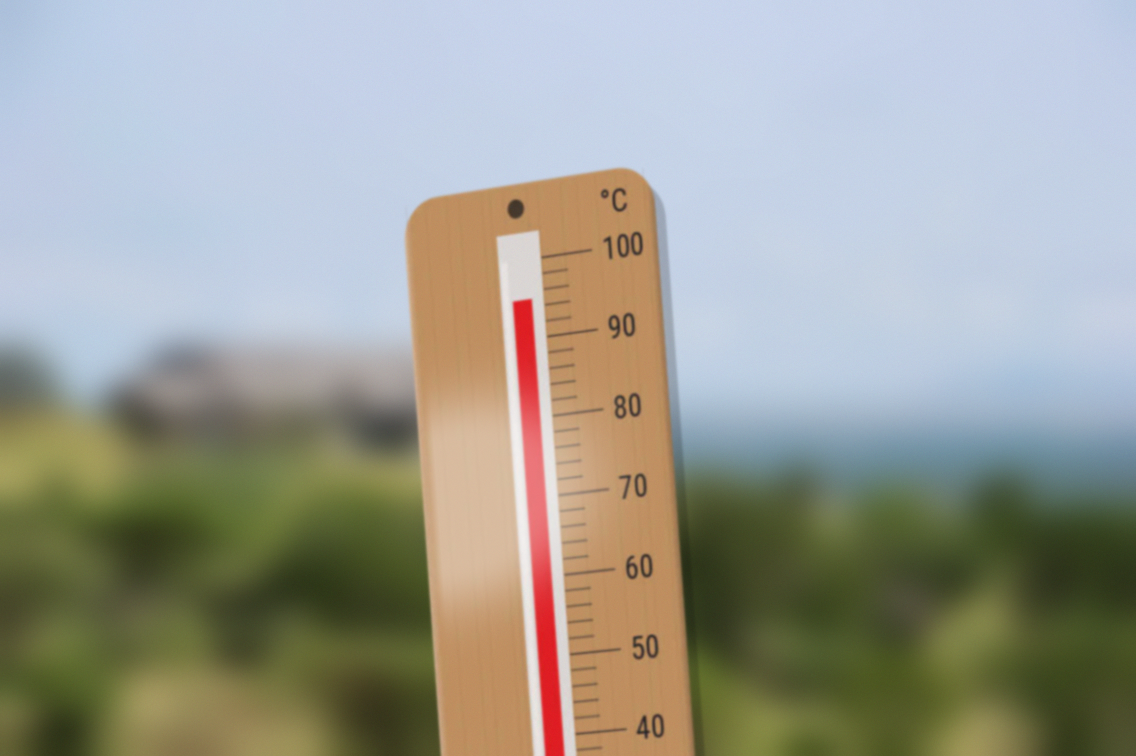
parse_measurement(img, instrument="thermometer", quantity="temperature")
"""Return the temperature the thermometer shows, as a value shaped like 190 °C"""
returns 95 °C
